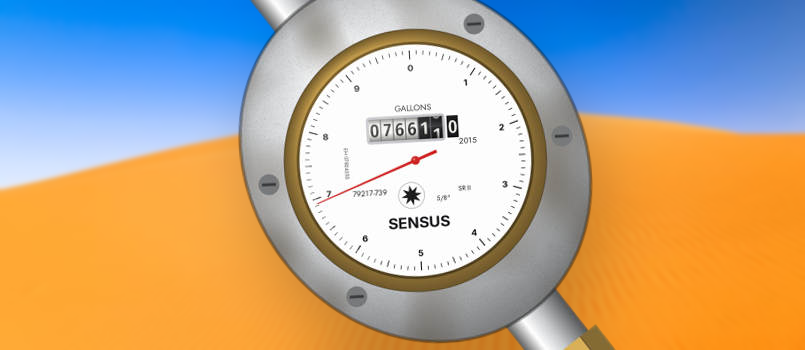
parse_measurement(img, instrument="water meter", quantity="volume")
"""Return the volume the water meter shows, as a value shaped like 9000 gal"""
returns 766106.9 gal
